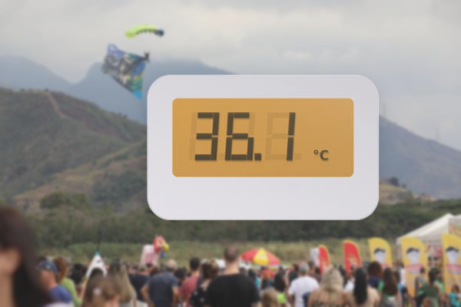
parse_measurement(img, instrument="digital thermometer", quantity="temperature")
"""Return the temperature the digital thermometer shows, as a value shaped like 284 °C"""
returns 36.1 °C
